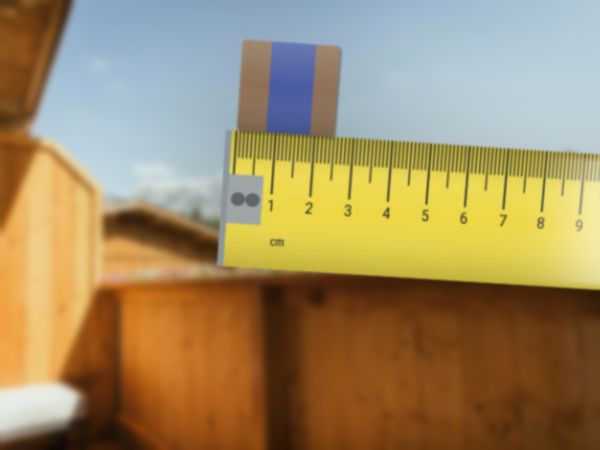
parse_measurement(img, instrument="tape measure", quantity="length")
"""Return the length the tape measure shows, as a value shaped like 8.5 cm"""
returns 2.5 cm
